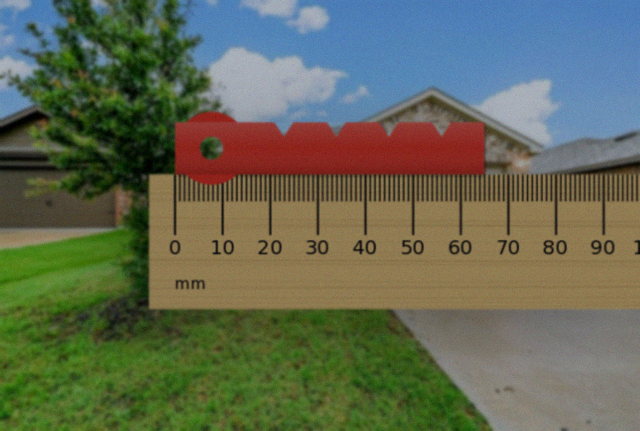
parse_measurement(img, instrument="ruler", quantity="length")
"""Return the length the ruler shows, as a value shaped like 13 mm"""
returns 65 mm
